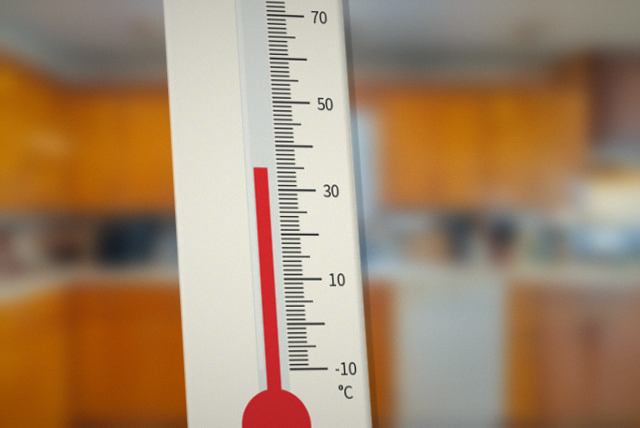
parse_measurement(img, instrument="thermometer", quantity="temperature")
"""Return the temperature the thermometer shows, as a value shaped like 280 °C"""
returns 35 °C
